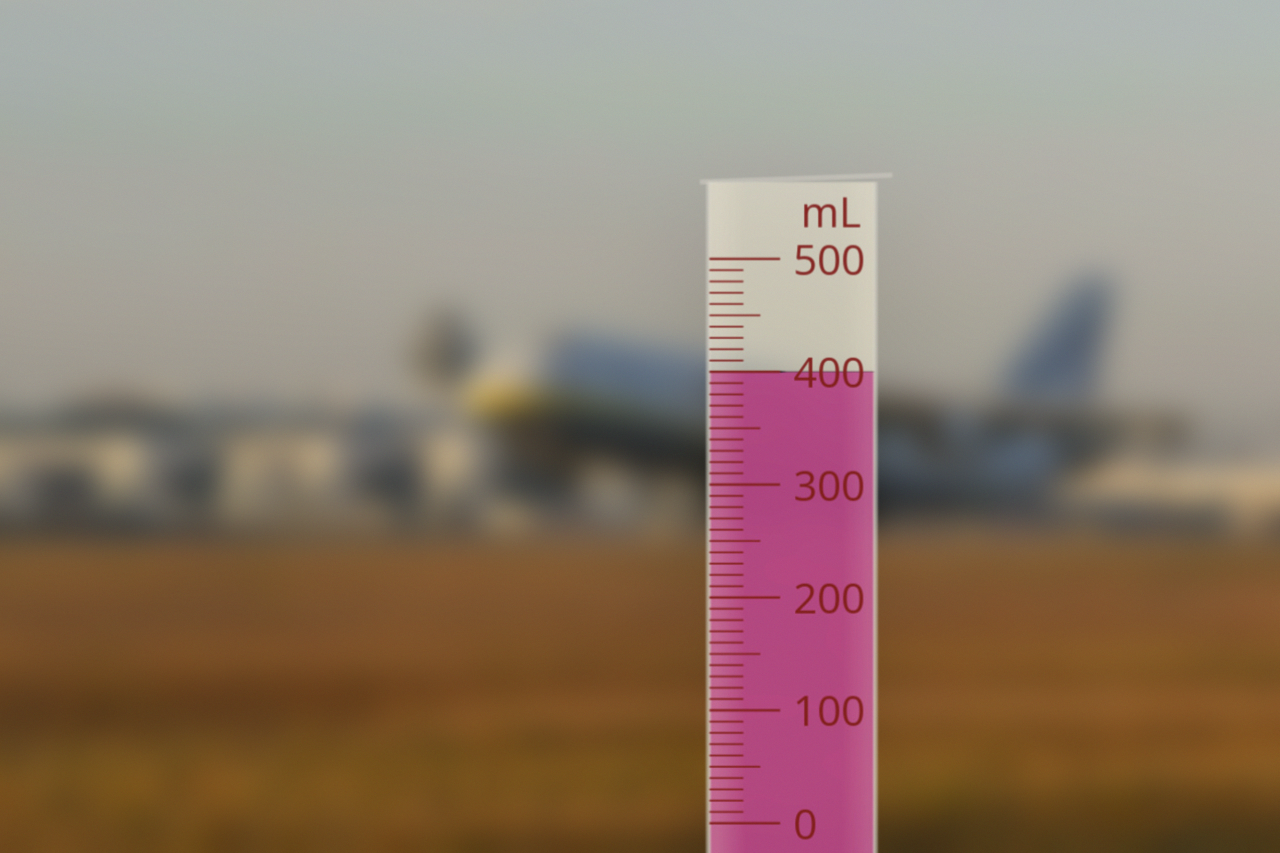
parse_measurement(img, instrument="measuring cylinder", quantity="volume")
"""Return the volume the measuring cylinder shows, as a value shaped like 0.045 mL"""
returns 400 mL
